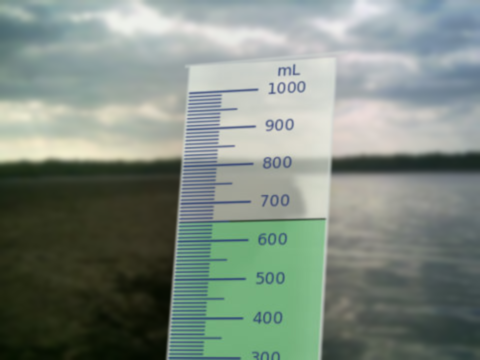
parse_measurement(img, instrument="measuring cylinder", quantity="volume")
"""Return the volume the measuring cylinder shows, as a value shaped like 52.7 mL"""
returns 650 mL
